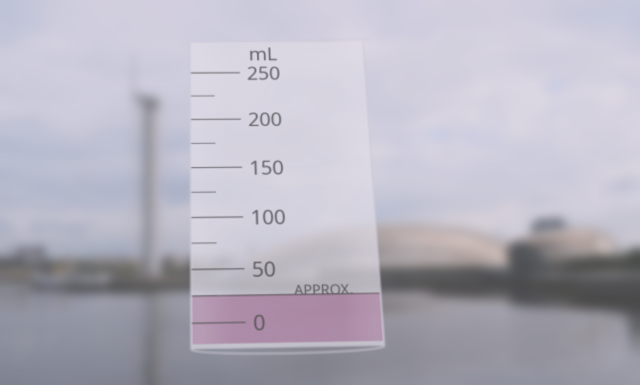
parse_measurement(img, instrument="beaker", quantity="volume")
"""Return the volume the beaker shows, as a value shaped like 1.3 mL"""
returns 25 mL
